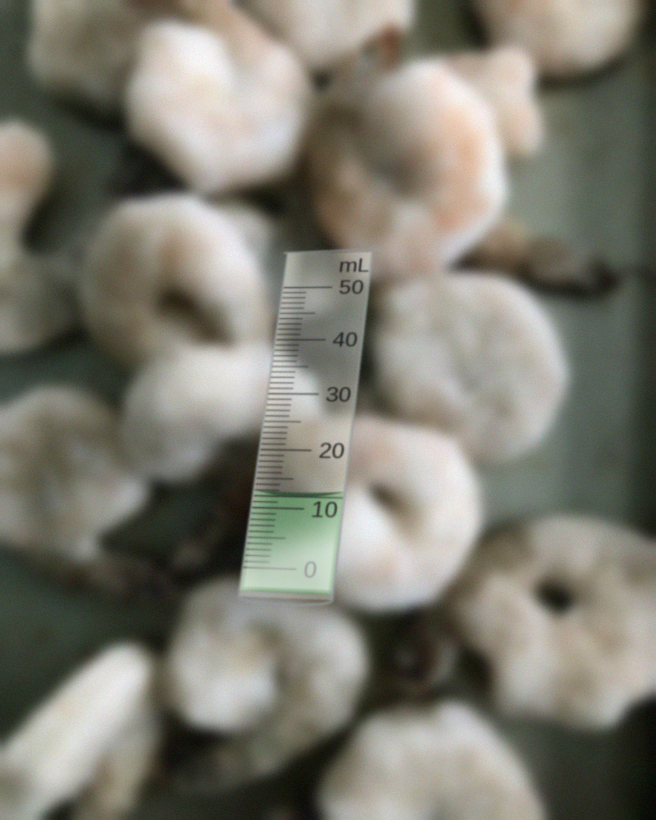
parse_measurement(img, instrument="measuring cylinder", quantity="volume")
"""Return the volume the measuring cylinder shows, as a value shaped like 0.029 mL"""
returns 12 mL
